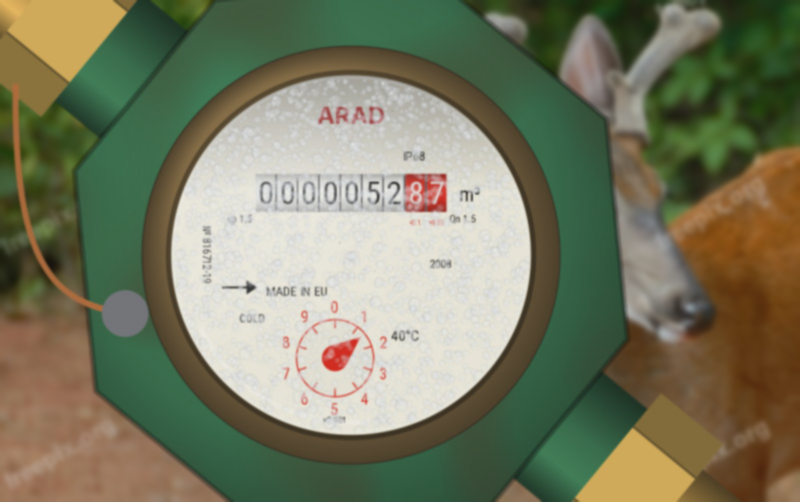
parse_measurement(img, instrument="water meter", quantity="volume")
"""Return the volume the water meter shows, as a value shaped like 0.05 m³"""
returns 52.871 m³
